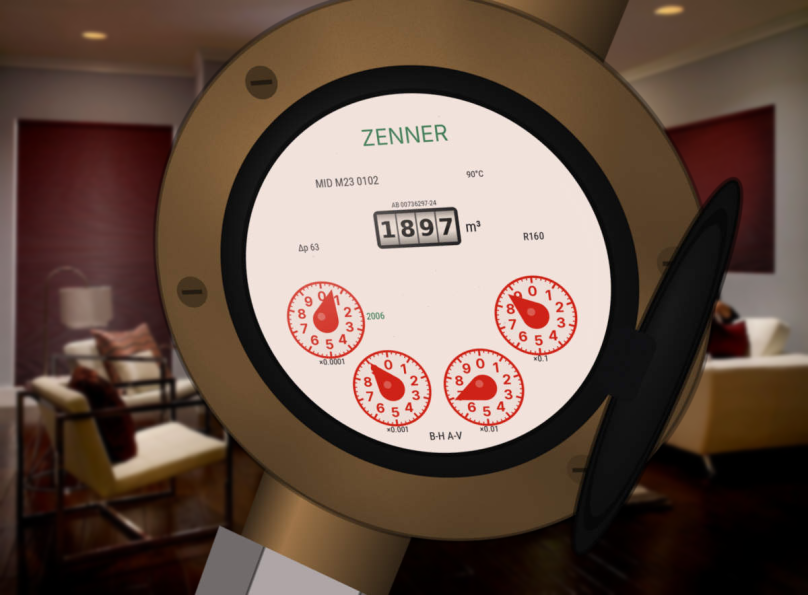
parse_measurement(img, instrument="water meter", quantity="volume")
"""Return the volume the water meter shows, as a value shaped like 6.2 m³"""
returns 1897.8690 m³
